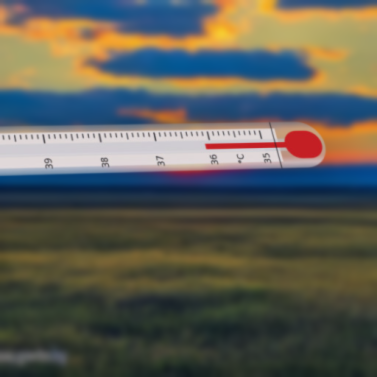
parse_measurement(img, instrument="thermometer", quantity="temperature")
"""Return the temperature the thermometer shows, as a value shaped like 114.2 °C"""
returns 36.1 °C
